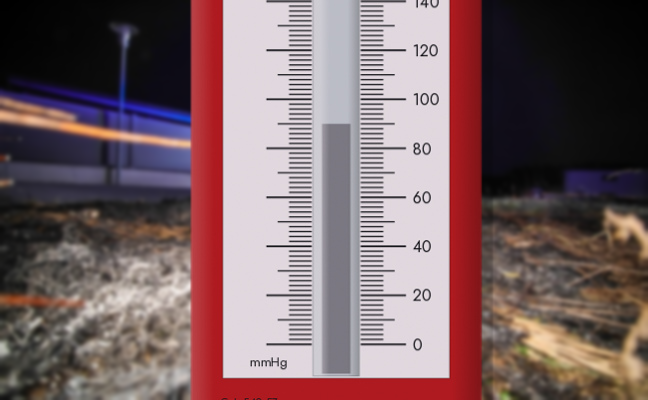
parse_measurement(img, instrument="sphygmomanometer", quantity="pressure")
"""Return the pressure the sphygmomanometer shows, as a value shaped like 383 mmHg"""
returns 90 mmHg
